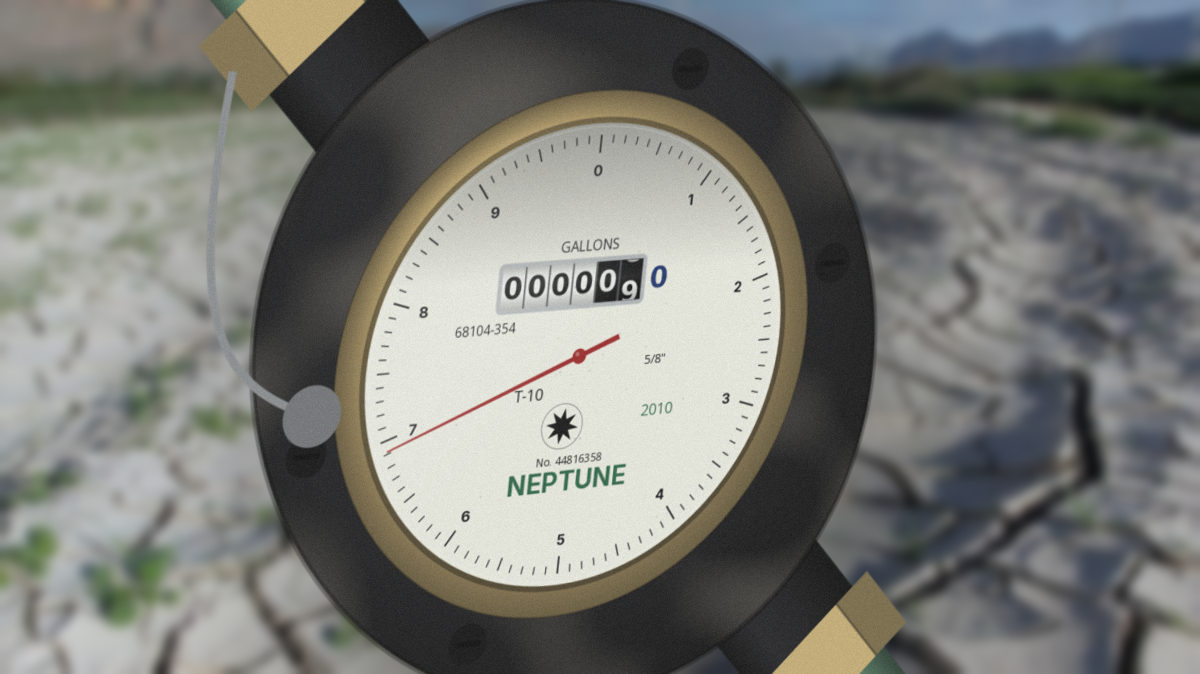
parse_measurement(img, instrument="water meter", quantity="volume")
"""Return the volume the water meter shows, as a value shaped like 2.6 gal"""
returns 86.9 gal
